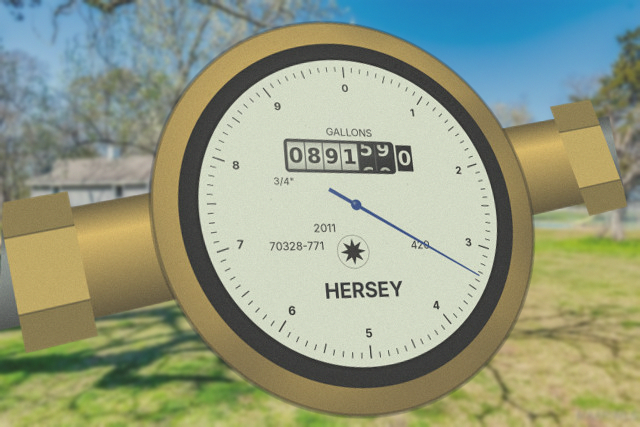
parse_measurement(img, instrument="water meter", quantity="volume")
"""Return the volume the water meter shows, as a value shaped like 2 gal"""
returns 891593.3 gal
